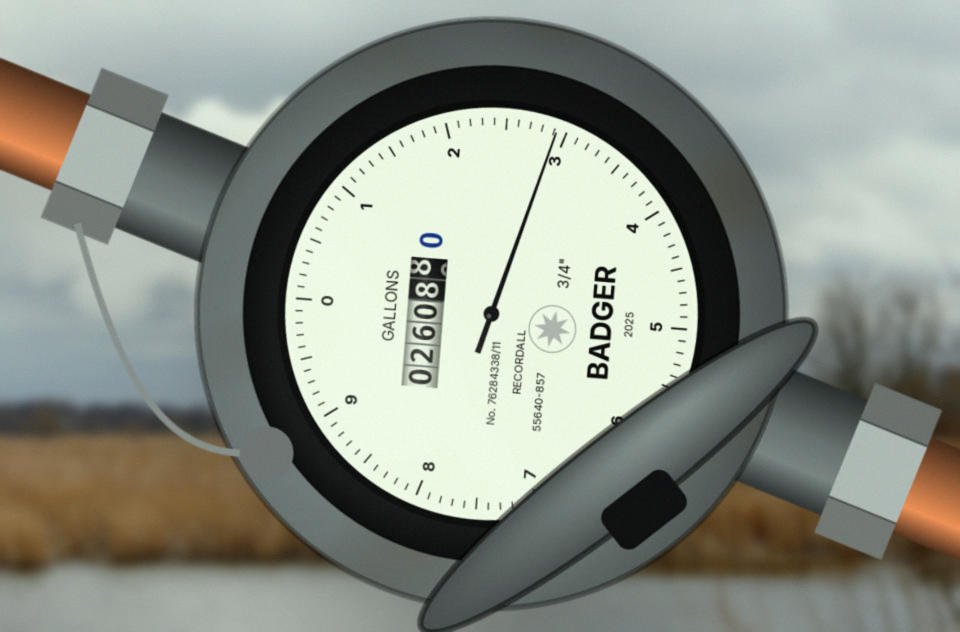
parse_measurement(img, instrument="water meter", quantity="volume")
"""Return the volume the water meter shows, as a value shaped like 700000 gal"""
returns 260882.9 gal
